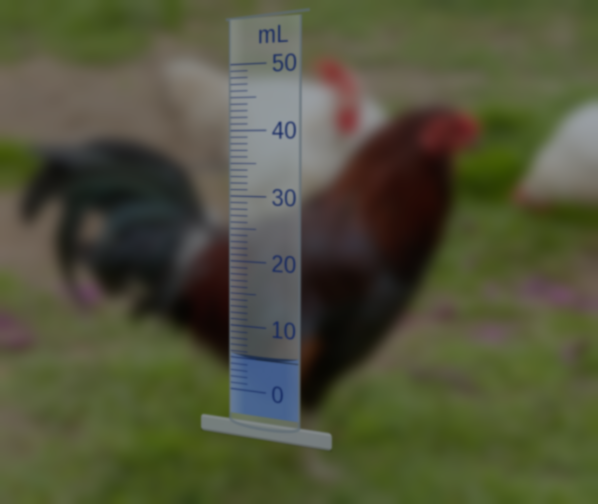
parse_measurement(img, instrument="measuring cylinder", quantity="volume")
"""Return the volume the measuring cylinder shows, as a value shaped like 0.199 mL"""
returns 5 mL
